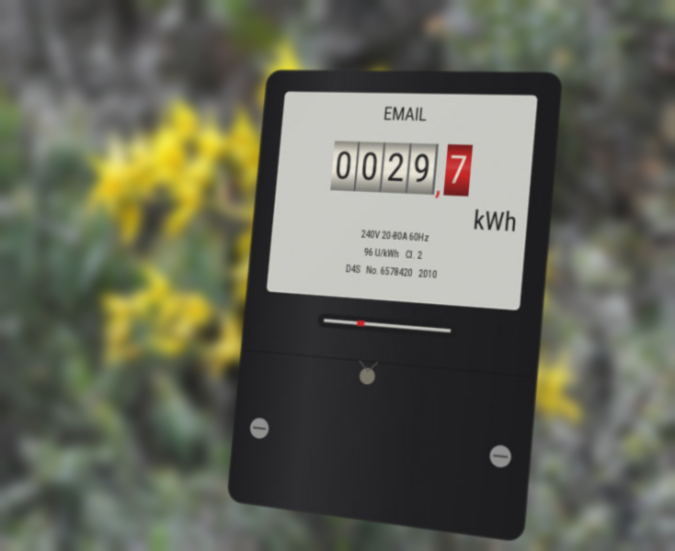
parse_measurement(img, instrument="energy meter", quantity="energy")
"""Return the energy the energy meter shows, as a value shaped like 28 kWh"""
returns 29.7 kWh
